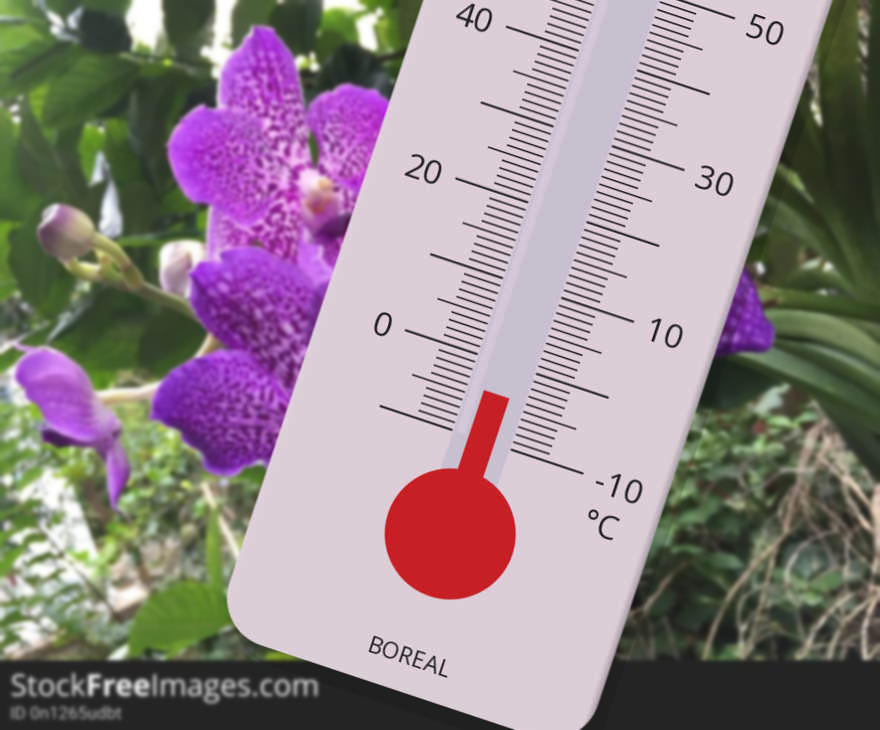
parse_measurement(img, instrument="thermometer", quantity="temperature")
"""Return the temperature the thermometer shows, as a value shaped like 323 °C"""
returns -4 °C
